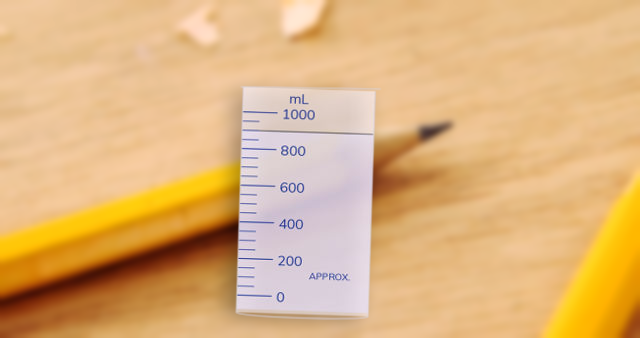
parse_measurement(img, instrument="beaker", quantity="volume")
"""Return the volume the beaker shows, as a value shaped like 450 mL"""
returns 900 mL
